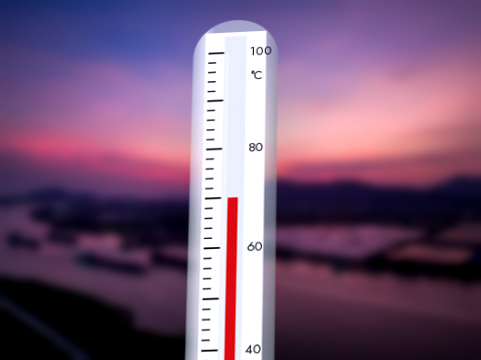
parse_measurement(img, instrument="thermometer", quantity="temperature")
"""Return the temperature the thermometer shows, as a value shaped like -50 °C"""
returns 70 °C
